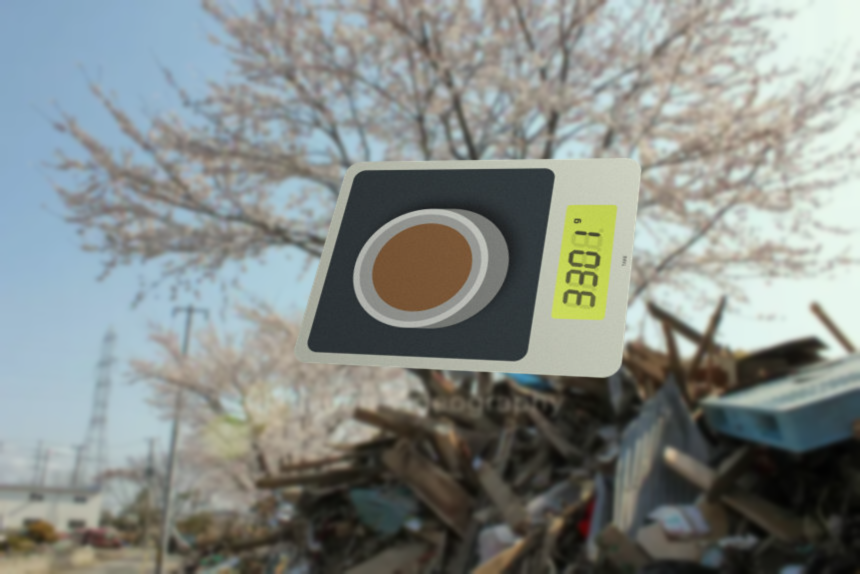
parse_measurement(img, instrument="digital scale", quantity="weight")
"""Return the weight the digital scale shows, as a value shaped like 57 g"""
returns 3301 g
